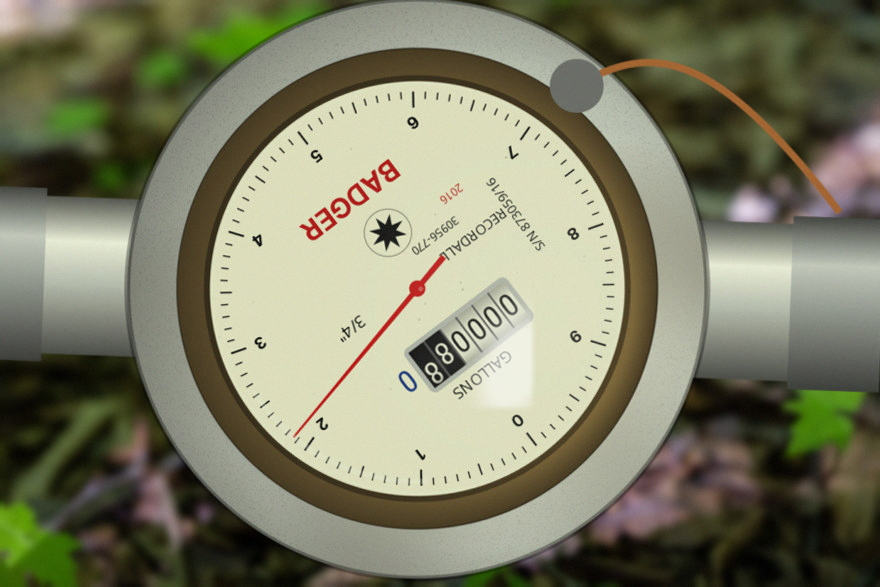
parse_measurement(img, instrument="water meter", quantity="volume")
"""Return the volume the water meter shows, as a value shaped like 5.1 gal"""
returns 882.1 gal
